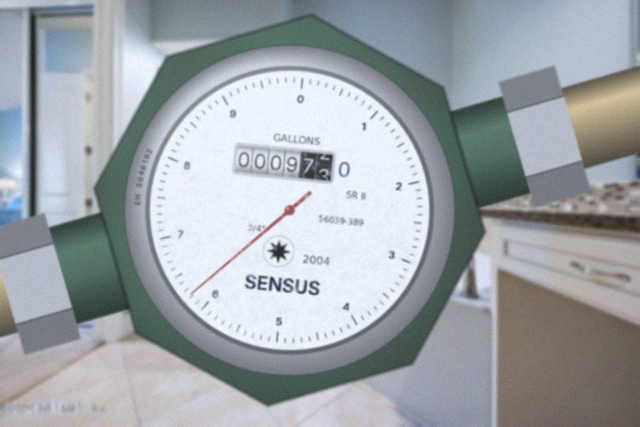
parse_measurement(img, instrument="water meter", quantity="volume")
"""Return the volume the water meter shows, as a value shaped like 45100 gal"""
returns 9726.2 gal
